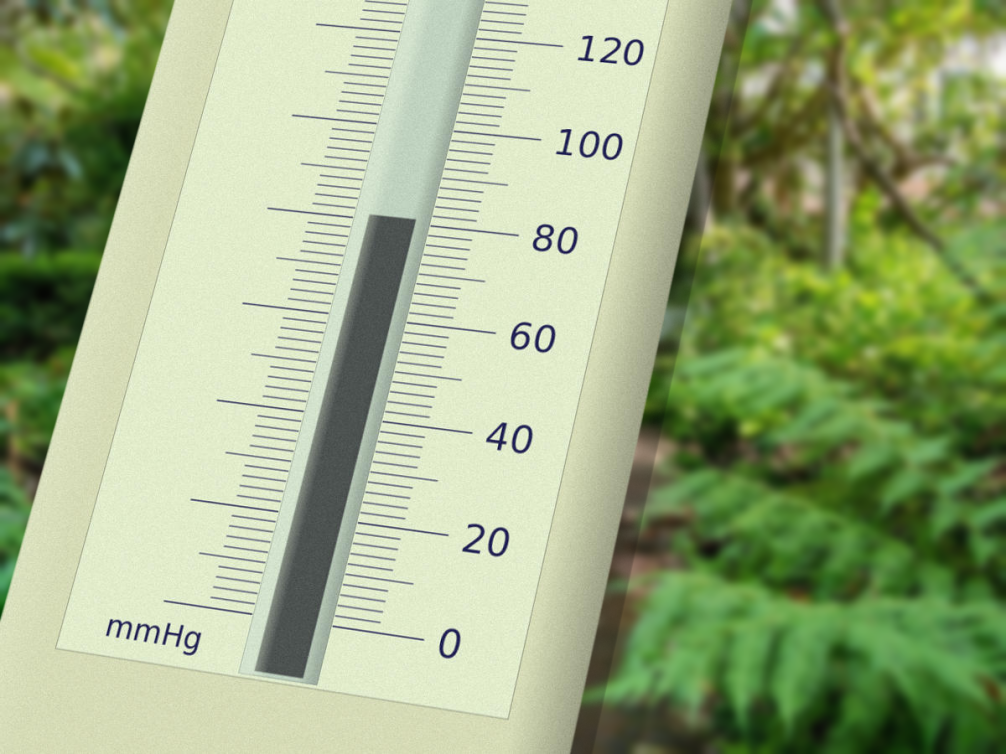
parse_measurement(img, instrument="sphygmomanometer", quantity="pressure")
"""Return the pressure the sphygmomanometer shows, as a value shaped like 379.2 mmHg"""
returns 81 mmHg
